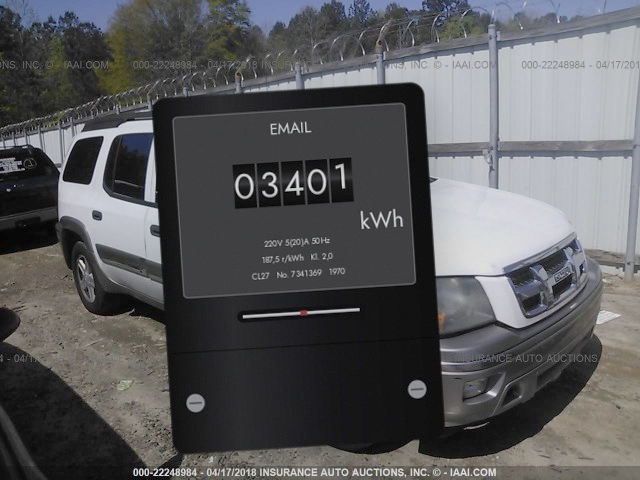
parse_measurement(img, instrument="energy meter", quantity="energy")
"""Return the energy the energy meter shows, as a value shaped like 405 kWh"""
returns 3401 kWh
